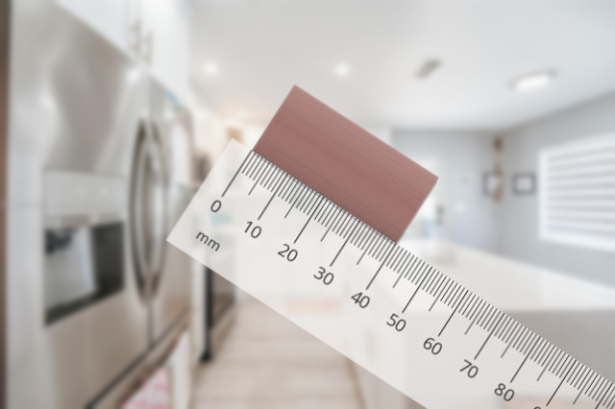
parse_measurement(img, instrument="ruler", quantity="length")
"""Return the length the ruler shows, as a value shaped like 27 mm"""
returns 40 mm
